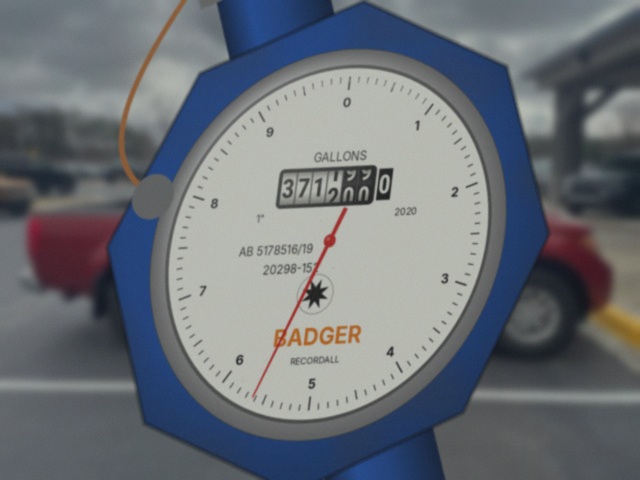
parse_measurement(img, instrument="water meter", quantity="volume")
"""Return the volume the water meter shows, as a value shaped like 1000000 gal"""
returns 3711995.6 gal
